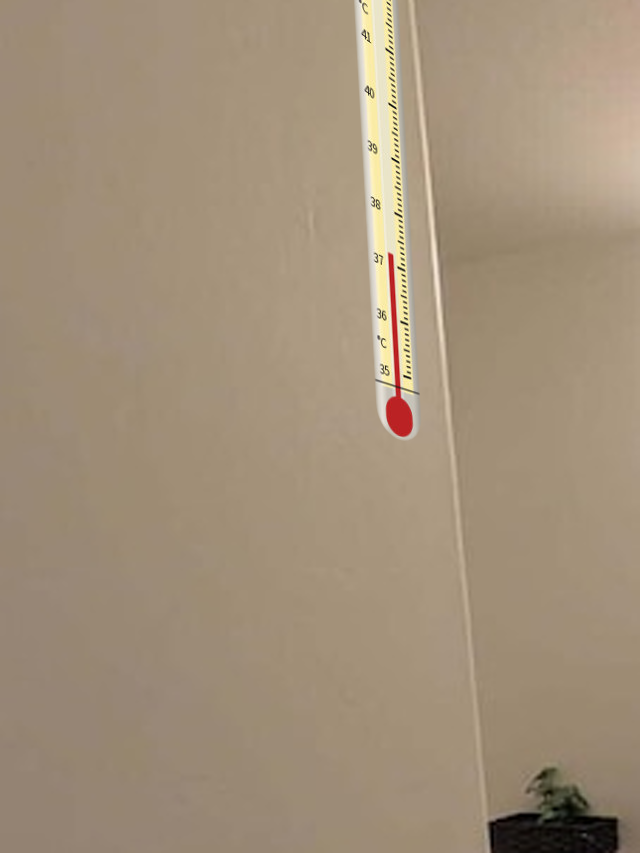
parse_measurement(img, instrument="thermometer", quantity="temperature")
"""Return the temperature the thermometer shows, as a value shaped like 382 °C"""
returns 37.2 °C
